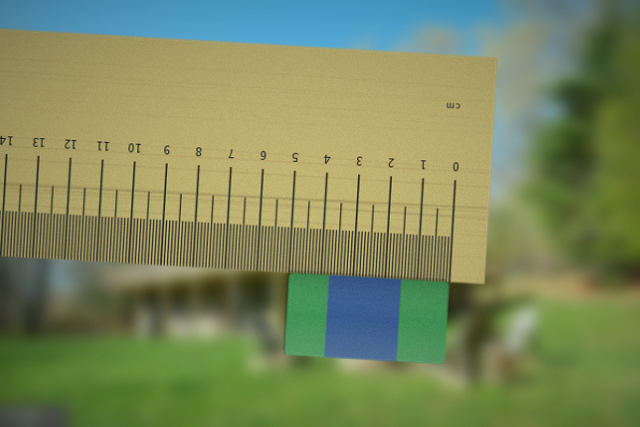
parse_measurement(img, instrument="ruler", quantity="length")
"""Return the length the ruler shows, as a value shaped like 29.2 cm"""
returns 5 cm
